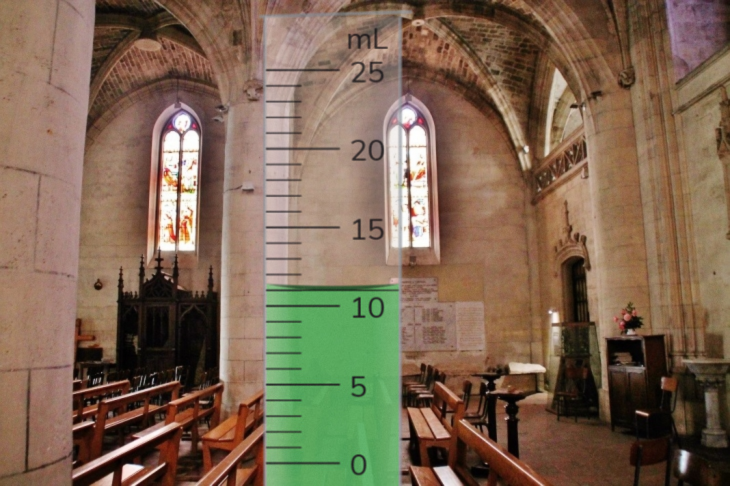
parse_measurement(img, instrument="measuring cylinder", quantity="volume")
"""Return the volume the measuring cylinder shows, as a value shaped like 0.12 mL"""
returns 11 mL
